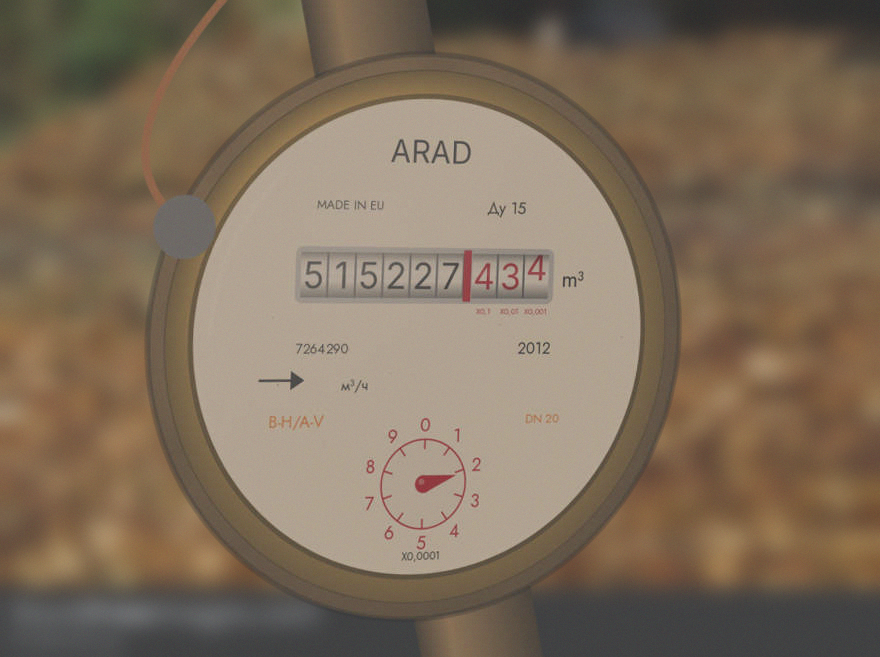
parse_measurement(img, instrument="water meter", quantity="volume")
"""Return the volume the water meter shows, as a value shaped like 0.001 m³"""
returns 515227.4342 m³
